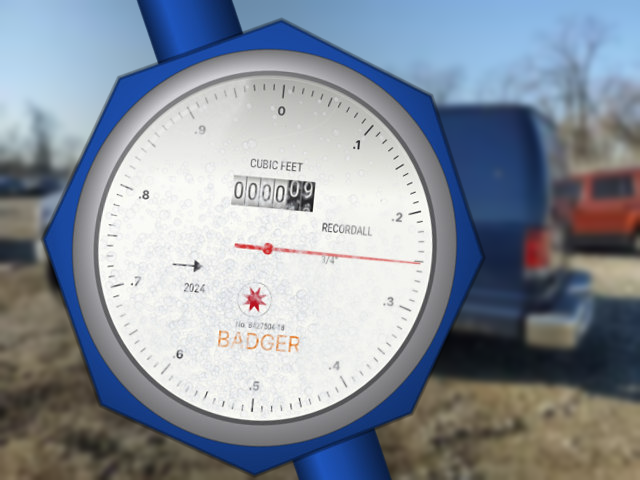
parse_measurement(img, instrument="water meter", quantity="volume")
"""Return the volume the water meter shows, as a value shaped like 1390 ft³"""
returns 9.25 ft³
